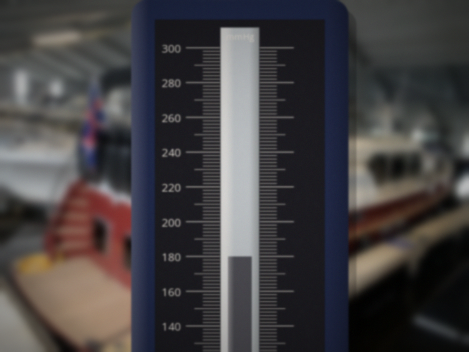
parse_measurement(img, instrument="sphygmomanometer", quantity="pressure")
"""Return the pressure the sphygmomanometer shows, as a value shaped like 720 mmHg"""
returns 180 mmHg
